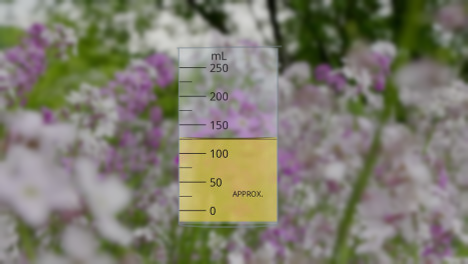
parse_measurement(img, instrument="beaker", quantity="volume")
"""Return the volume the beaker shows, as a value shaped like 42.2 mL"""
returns 125 mL
